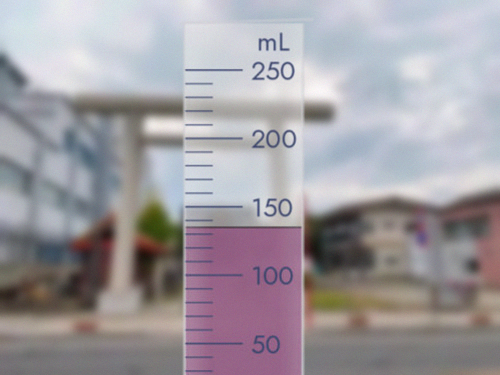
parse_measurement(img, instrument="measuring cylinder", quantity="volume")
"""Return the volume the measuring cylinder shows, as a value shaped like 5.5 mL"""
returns 135 mL
